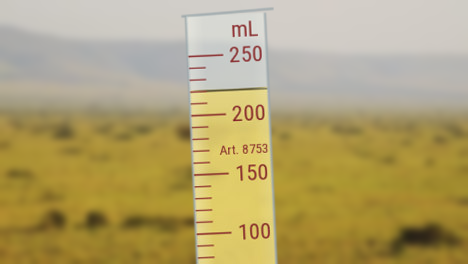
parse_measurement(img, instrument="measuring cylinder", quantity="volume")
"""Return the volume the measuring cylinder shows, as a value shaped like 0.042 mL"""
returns 220 mL
